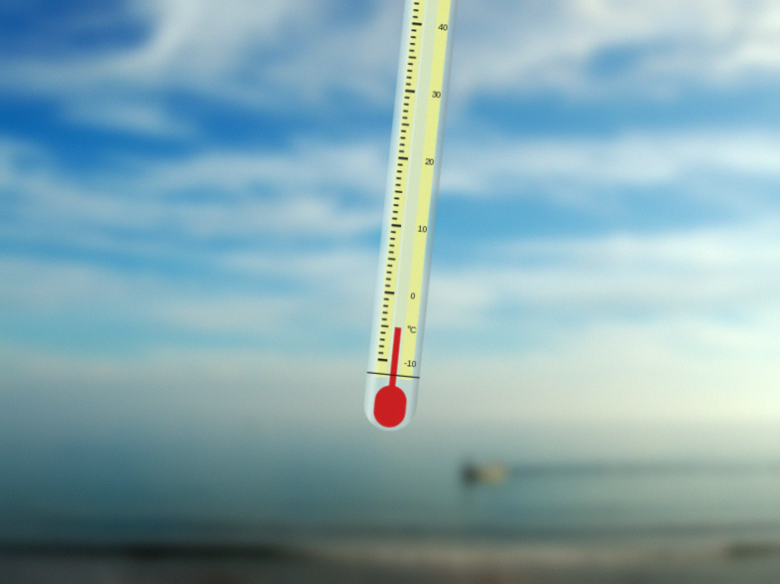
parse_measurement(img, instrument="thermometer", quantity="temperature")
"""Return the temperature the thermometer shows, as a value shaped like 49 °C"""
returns -5 °C
